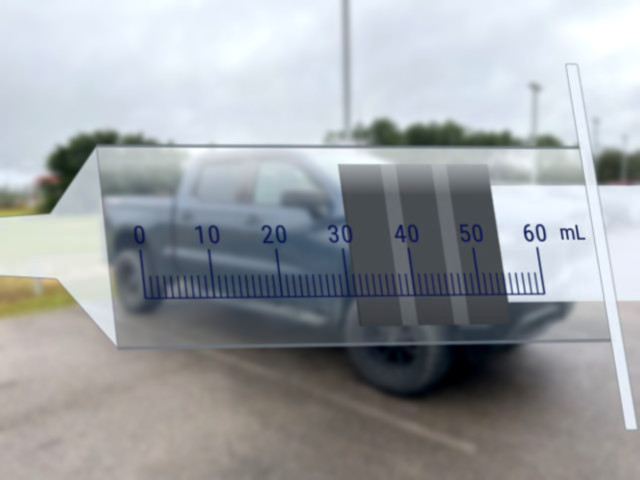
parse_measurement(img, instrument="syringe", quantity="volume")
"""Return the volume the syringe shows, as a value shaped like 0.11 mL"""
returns 31 mL
